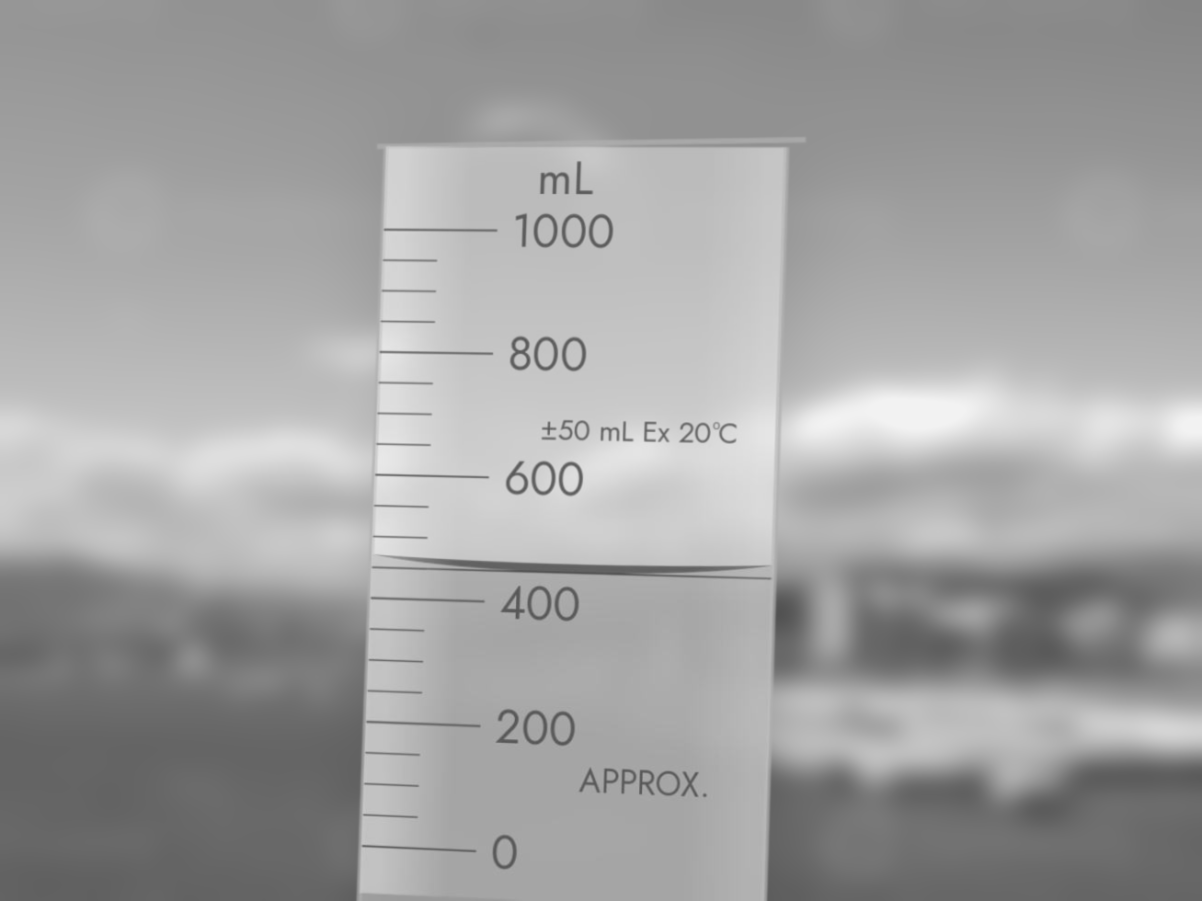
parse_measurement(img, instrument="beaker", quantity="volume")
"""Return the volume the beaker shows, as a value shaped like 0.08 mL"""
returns 450 mL
